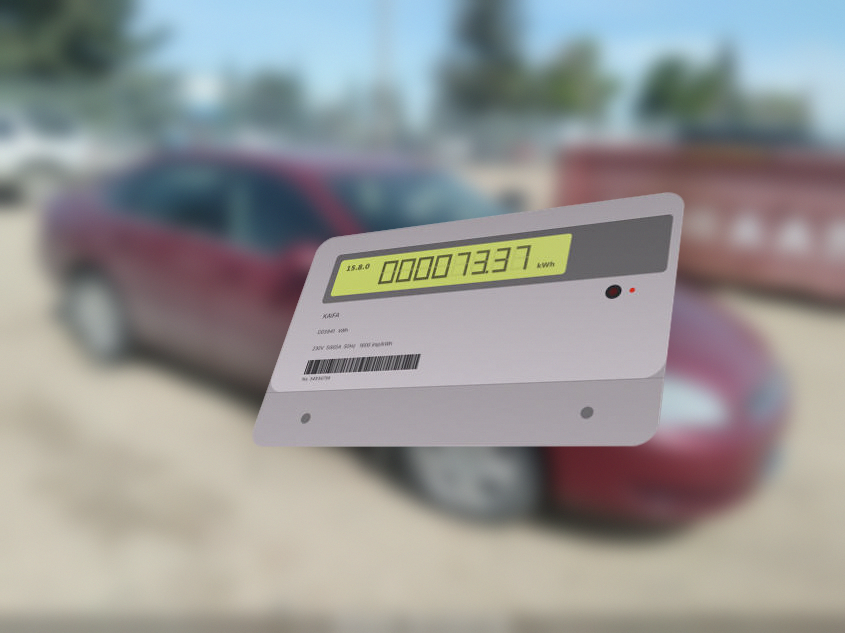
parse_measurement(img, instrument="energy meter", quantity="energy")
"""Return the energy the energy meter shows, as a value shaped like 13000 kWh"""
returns 73.37 kWh
